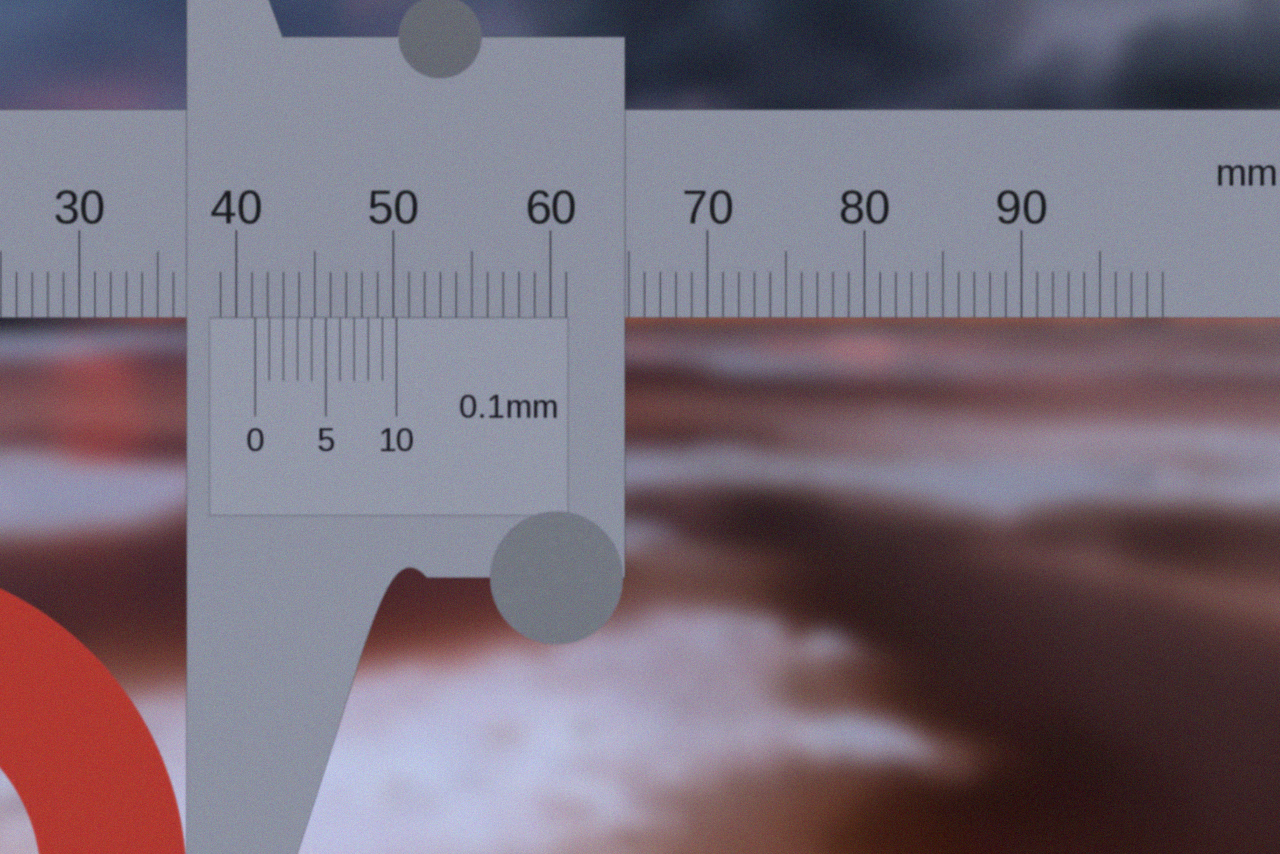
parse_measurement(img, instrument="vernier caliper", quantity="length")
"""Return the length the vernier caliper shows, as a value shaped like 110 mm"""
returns 41.2 mm
